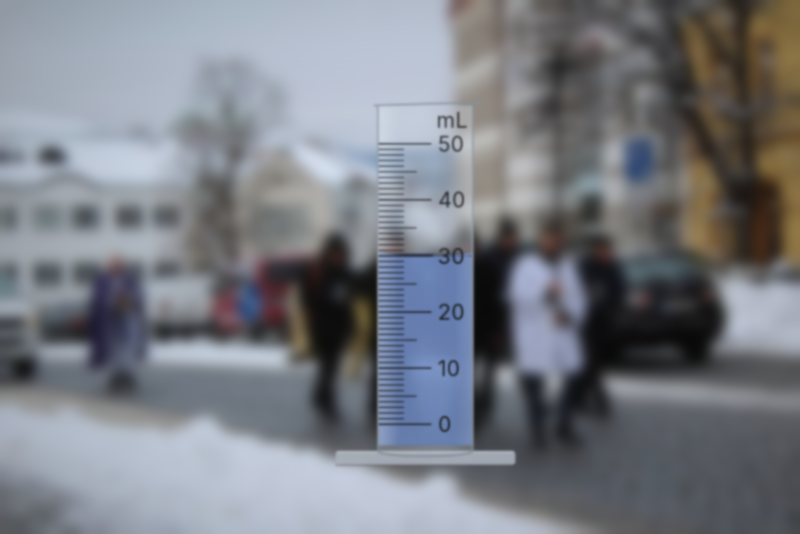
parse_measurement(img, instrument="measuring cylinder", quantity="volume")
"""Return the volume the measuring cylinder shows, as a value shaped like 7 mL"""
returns 30 mL
